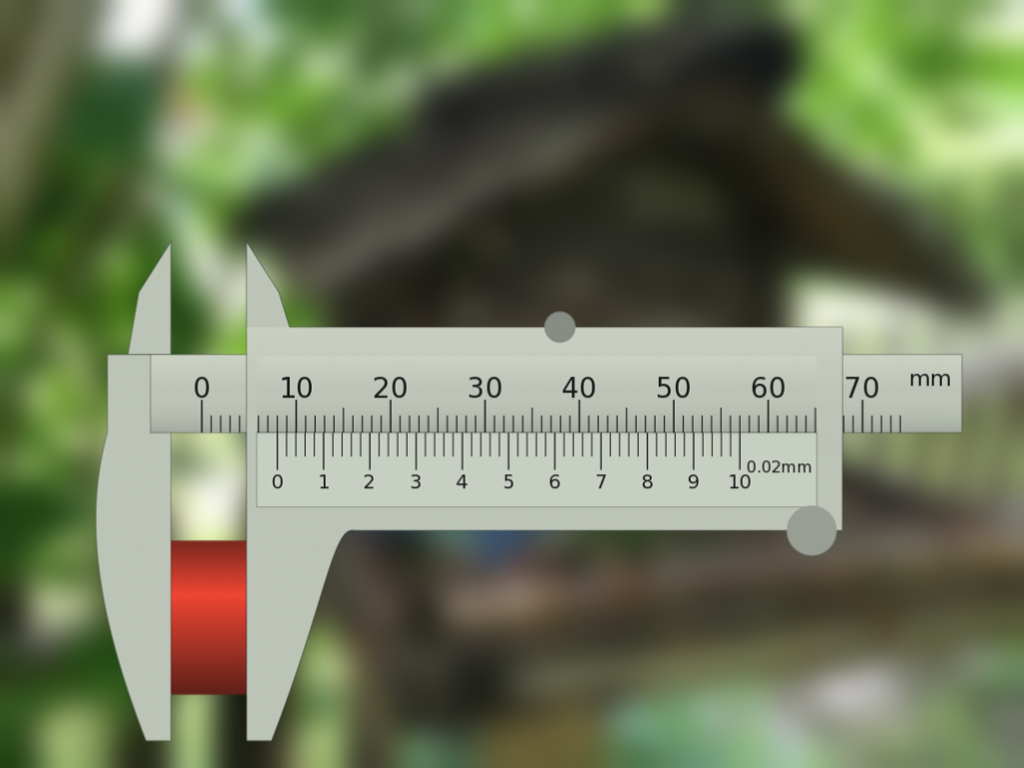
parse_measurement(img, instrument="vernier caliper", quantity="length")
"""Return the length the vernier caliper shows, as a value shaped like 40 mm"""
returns 8.0 mm
